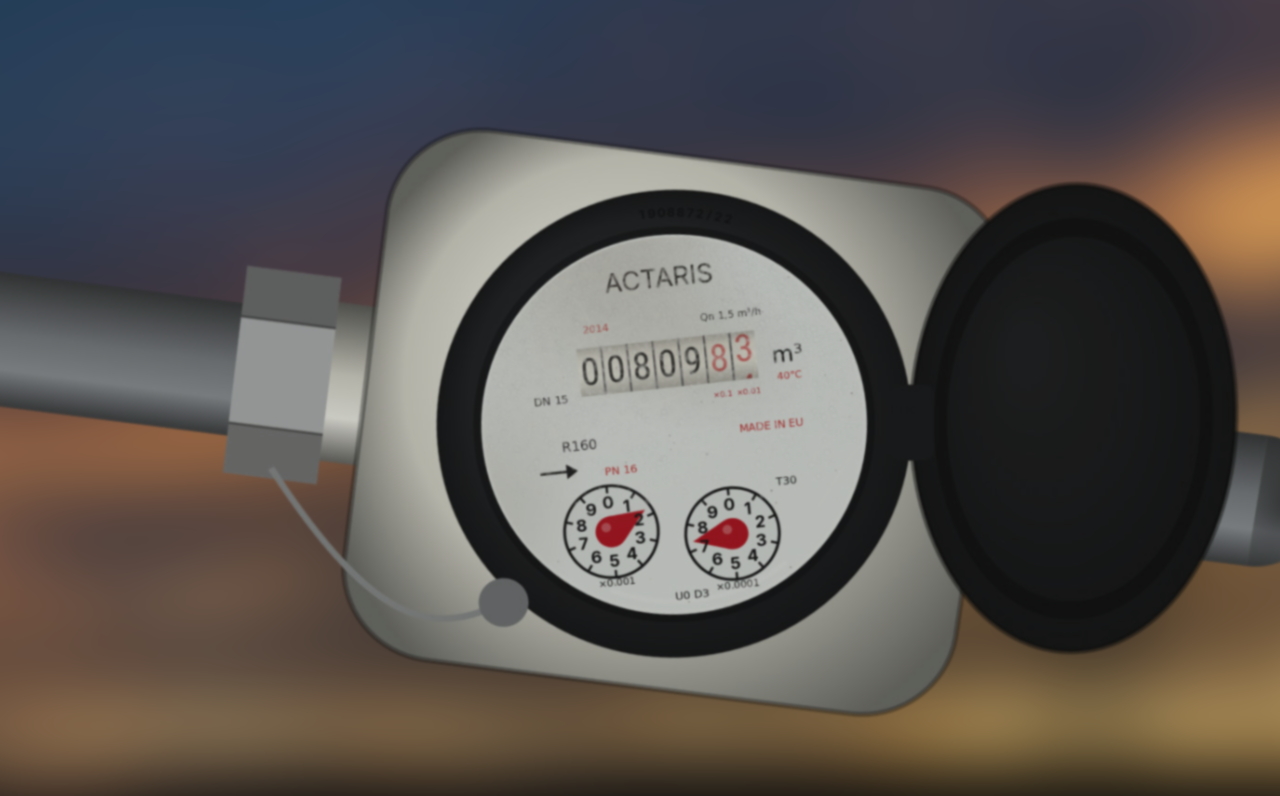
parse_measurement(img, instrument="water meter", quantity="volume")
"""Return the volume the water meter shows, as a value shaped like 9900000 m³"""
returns 809.8317 m³
